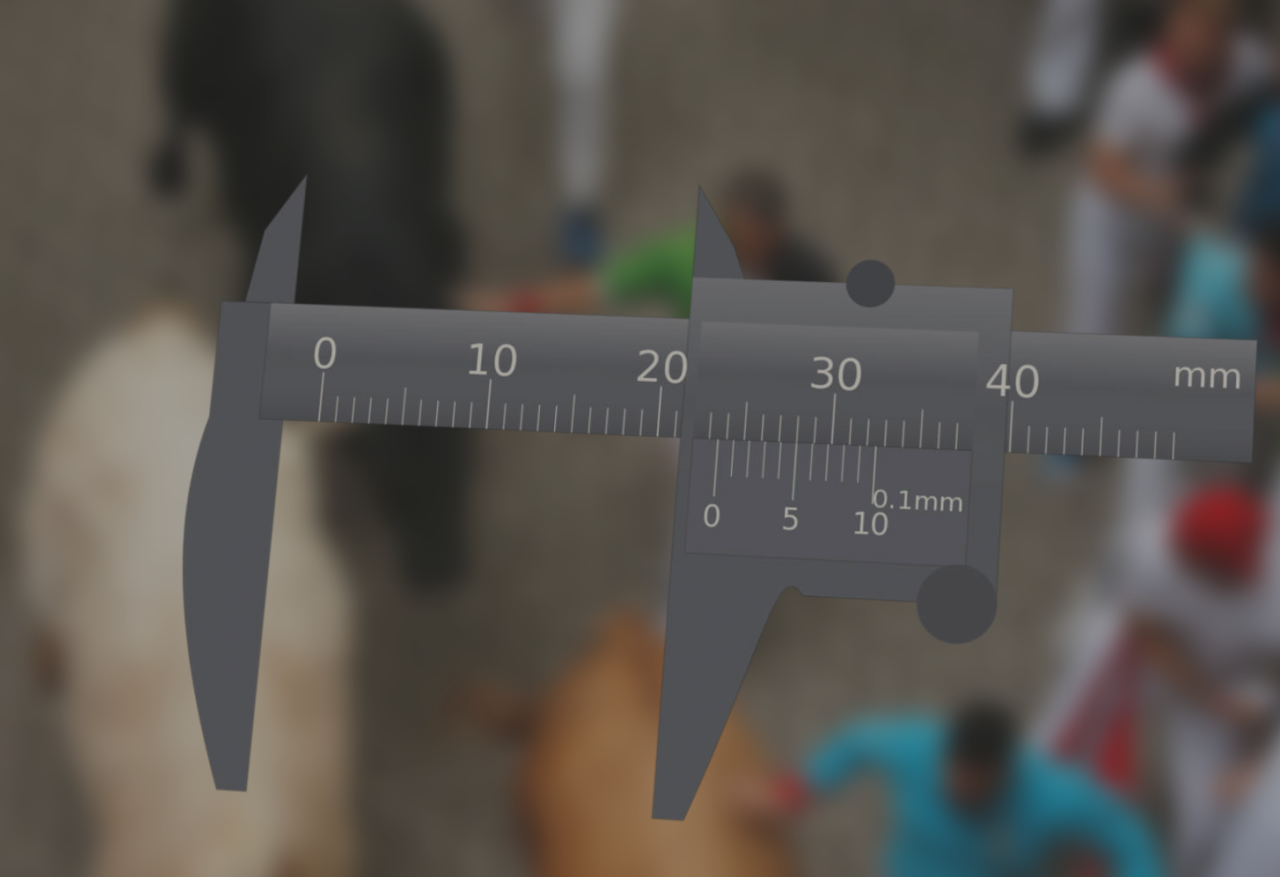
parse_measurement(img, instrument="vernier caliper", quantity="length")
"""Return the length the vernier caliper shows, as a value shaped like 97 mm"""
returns 23.5 mm
